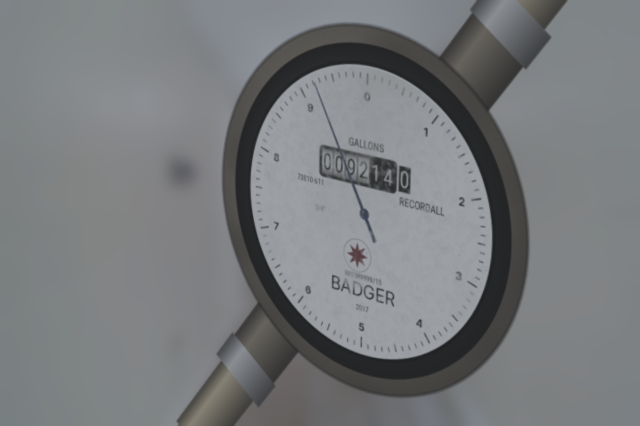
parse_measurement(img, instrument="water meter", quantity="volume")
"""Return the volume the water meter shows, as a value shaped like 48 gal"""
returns 92139.2 gal
